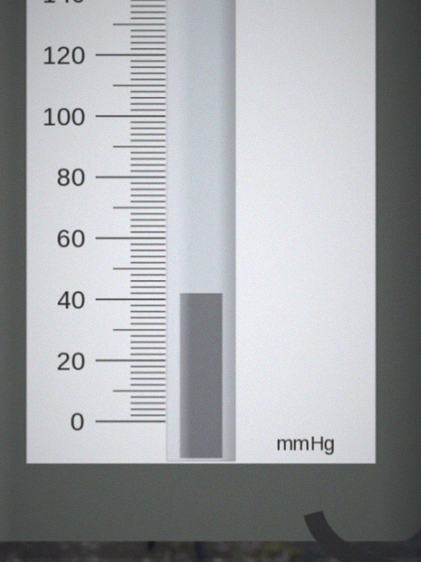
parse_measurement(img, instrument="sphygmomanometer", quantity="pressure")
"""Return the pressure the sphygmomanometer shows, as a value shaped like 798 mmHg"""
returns 42 mmHg
